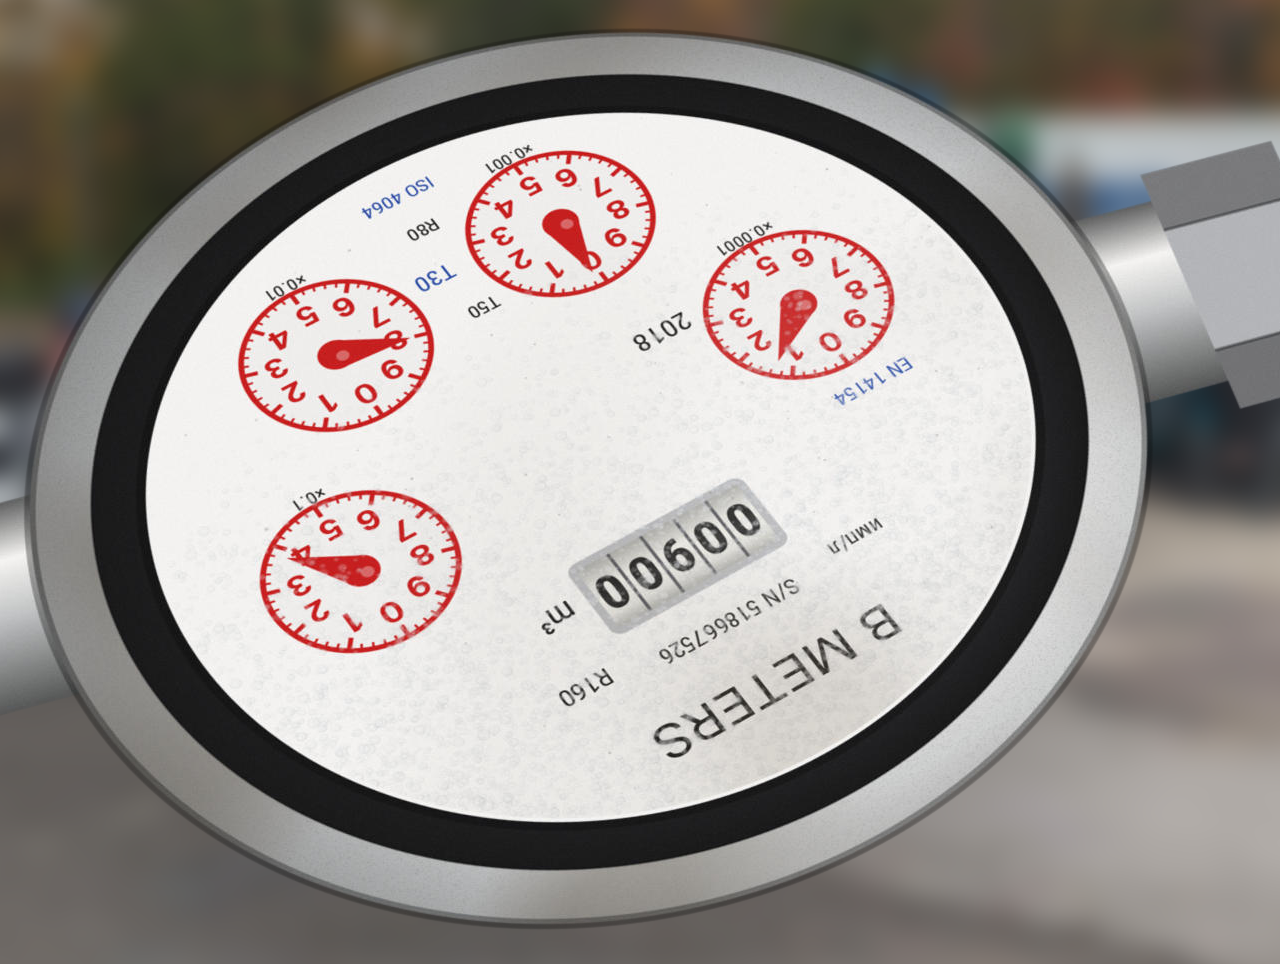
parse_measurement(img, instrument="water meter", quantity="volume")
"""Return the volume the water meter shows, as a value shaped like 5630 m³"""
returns 900.3801 m³
